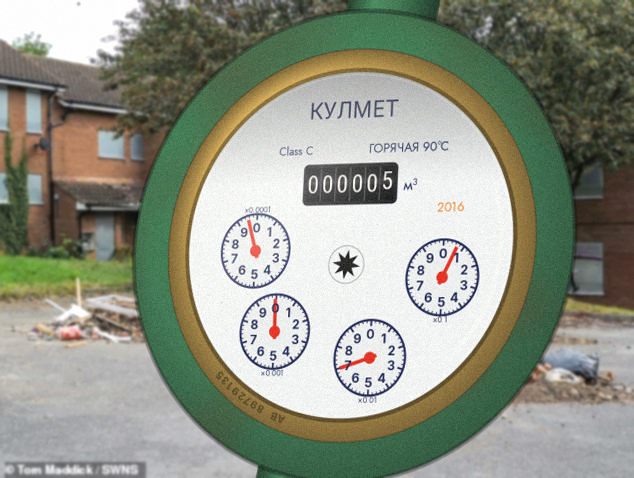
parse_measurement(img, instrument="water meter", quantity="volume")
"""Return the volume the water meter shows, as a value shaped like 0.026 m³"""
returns 5.0699 m³
